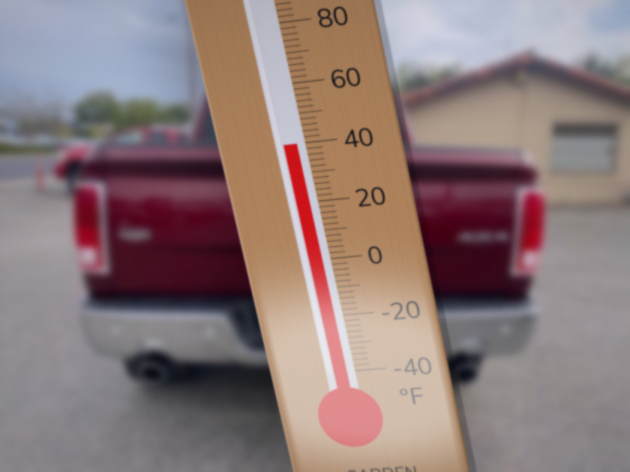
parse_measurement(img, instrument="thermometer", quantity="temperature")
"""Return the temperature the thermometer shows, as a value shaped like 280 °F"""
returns 40 °F
